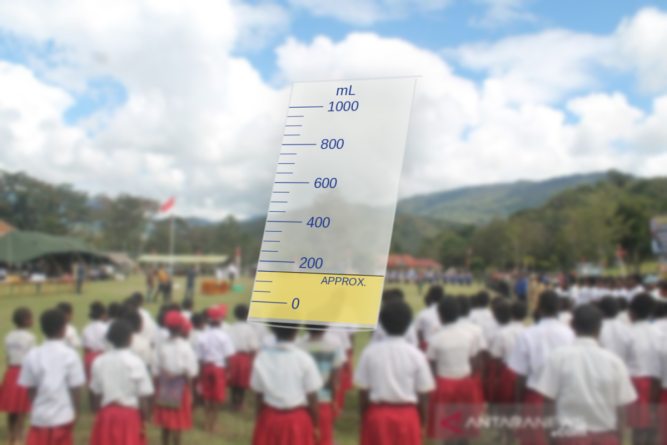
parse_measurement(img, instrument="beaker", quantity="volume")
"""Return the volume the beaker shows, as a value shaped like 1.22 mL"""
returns 150 mL
